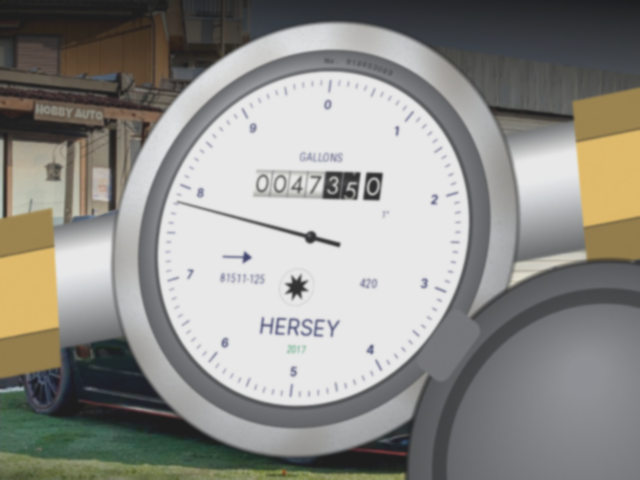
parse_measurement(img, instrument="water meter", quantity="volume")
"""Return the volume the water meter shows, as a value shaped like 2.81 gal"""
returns 47347.8 gal
